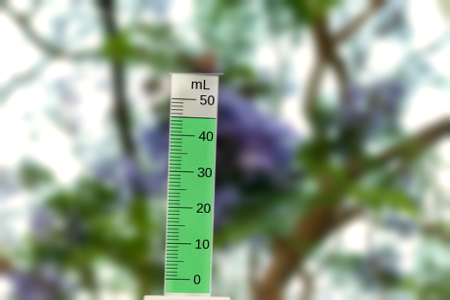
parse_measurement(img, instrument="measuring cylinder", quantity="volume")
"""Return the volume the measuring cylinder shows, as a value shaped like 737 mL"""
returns 45 mL
